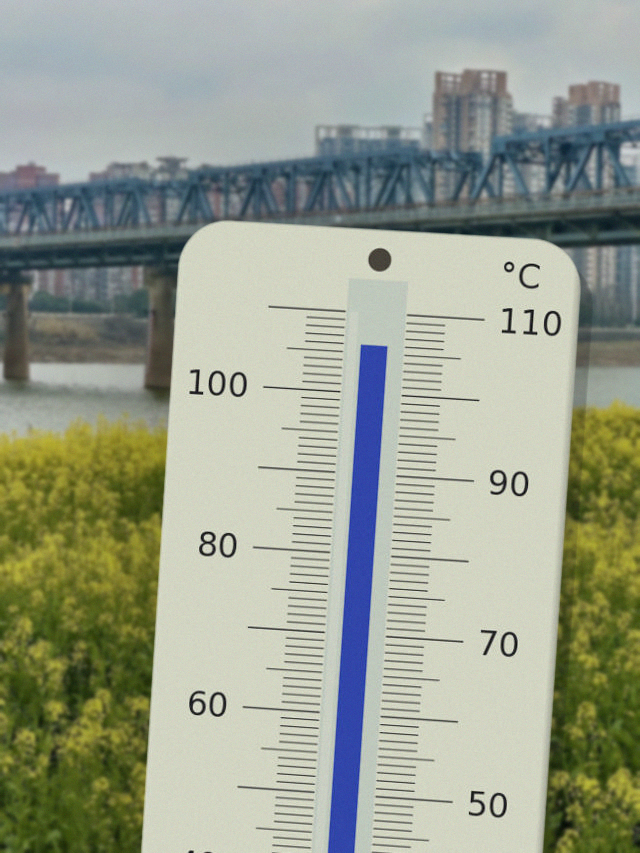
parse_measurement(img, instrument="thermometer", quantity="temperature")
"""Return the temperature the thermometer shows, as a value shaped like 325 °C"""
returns 106 °C
